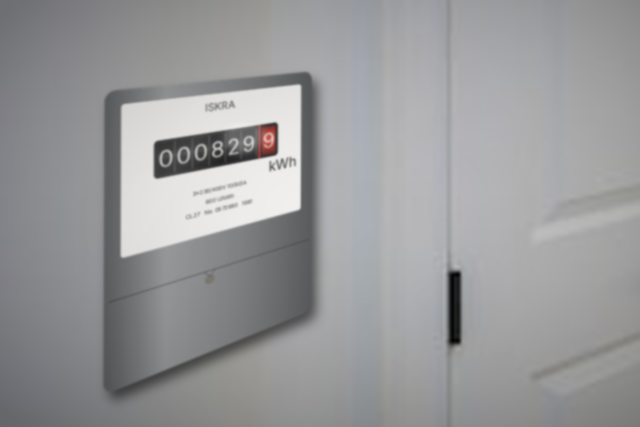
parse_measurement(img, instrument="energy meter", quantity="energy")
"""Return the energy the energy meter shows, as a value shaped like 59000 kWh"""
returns 829.9 kWh
